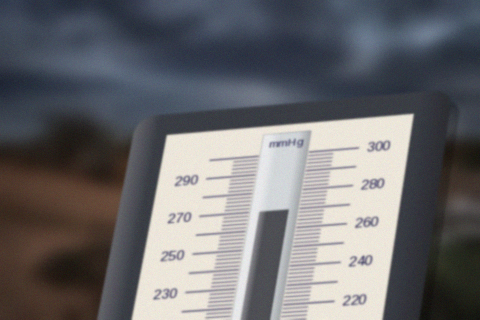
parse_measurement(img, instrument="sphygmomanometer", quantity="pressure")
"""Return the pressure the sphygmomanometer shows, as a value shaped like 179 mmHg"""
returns 270 mmHg
